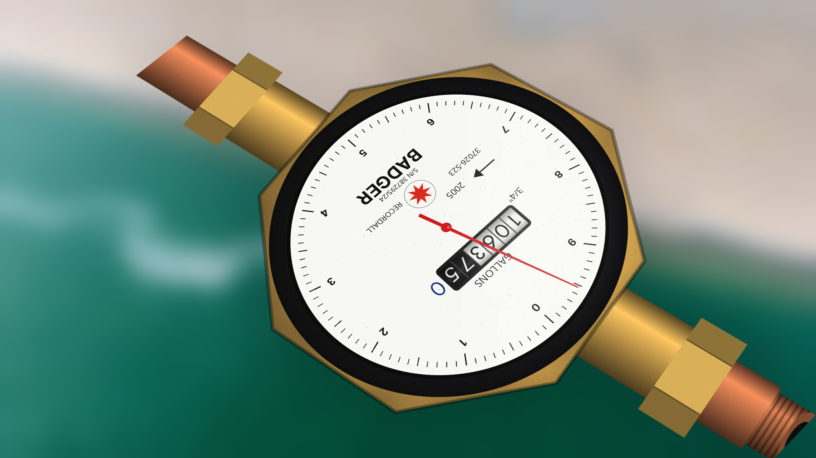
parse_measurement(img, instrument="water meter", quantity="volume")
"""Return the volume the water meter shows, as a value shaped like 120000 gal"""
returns 1063749.5 gal
